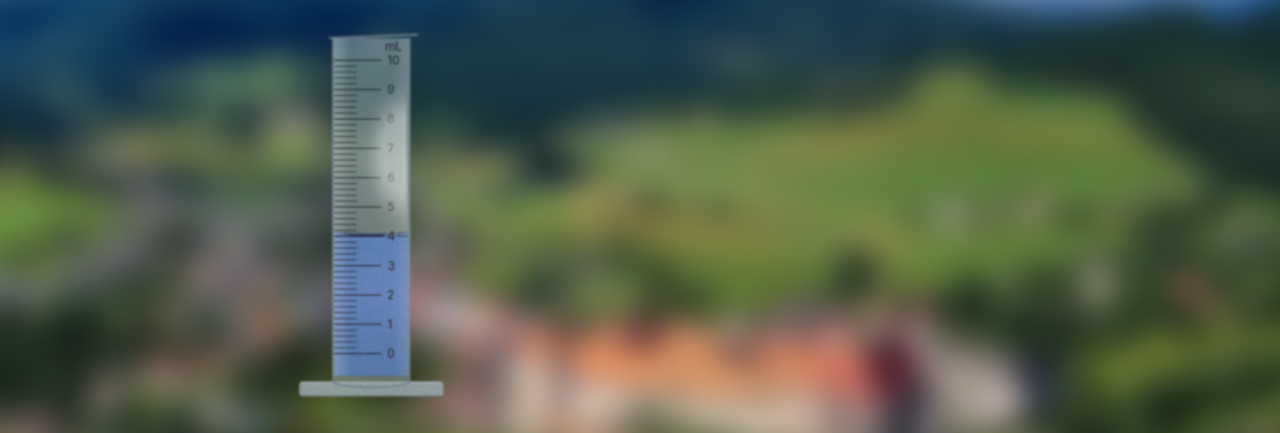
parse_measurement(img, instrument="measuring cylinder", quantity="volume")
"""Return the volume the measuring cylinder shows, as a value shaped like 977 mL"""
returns 4 mL
